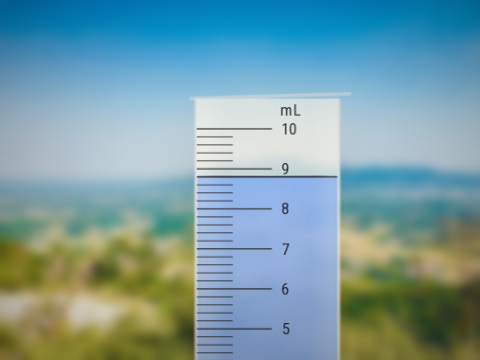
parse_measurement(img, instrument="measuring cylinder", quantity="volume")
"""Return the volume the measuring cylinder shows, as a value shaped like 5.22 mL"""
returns 8.8 mL
